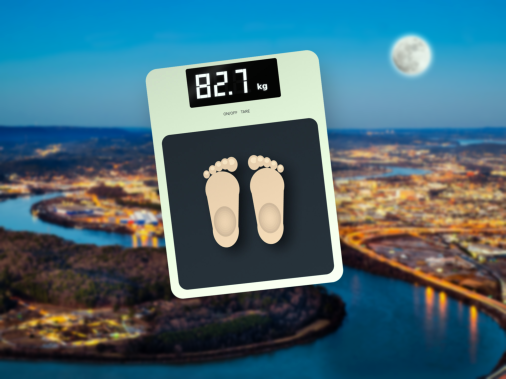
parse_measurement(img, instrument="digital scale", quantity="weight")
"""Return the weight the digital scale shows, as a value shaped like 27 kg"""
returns 82.7 kg
